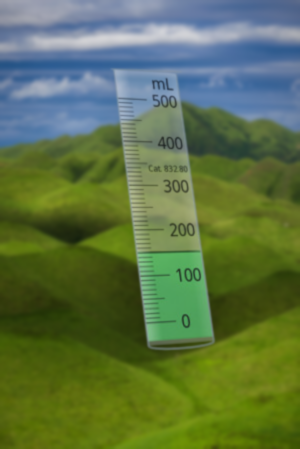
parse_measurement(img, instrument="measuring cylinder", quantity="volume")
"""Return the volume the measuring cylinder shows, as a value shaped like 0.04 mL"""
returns 150 mL
